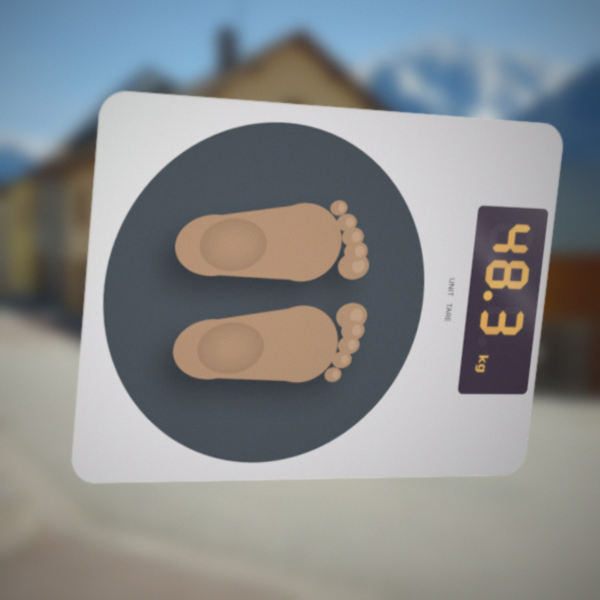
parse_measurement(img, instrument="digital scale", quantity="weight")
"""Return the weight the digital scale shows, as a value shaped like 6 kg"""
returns 48.3 kg
